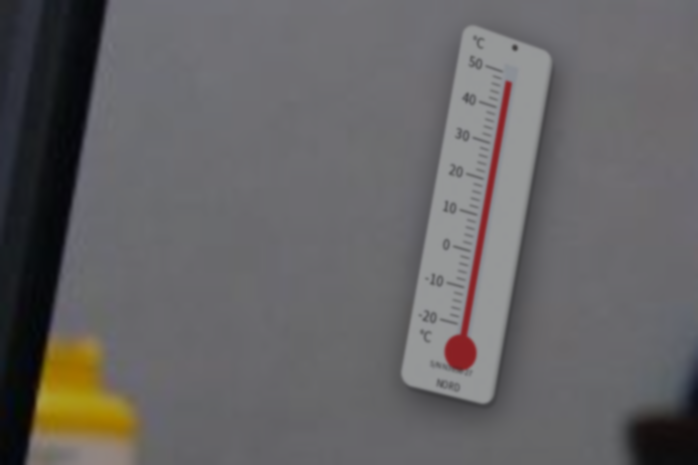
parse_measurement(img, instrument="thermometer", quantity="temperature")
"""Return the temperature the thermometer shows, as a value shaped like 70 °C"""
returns 48 °C
